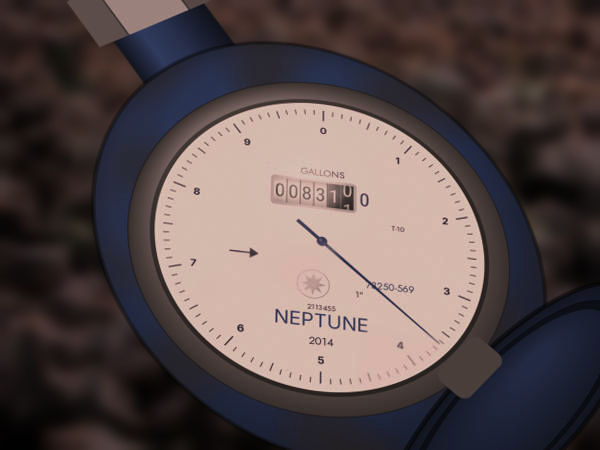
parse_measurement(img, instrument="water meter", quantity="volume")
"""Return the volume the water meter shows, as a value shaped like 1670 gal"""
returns 83103.6 gal
